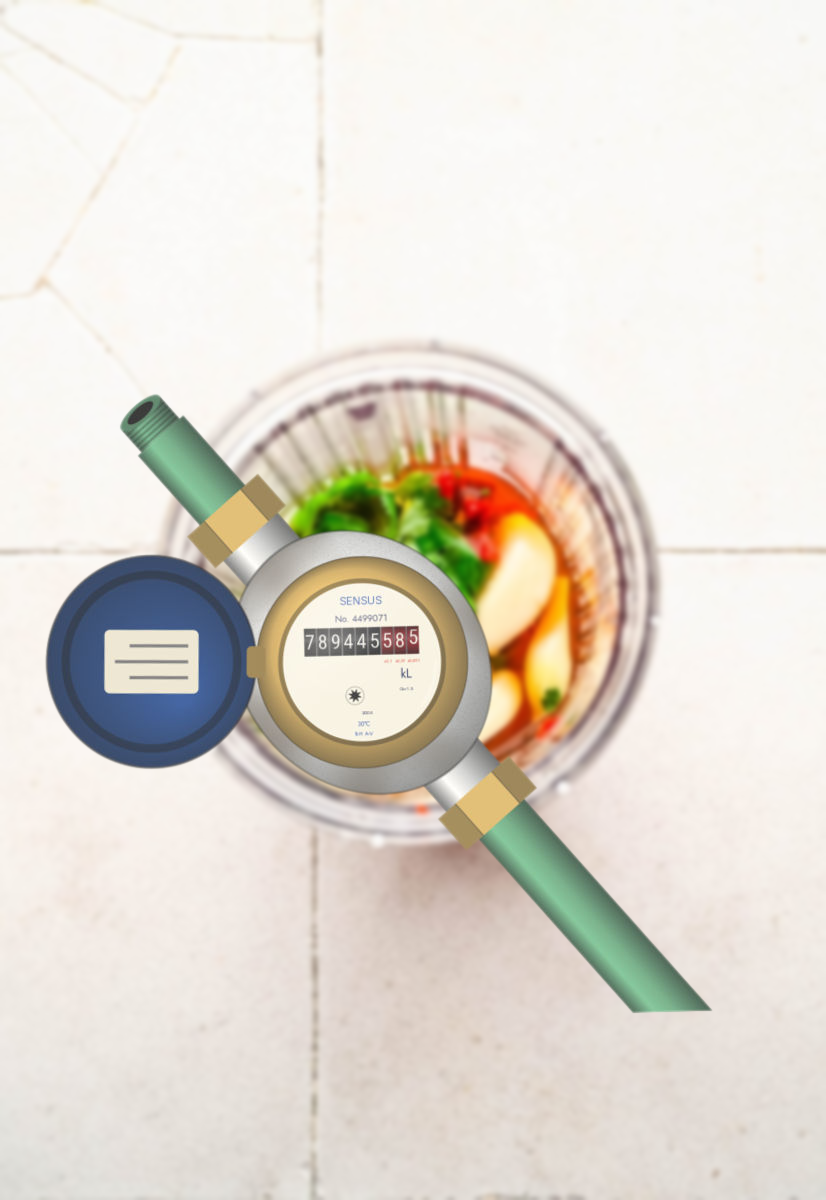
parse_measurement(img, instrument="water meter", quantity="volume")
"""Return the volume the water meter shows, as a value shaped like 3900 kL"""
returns 789445.585 kL
